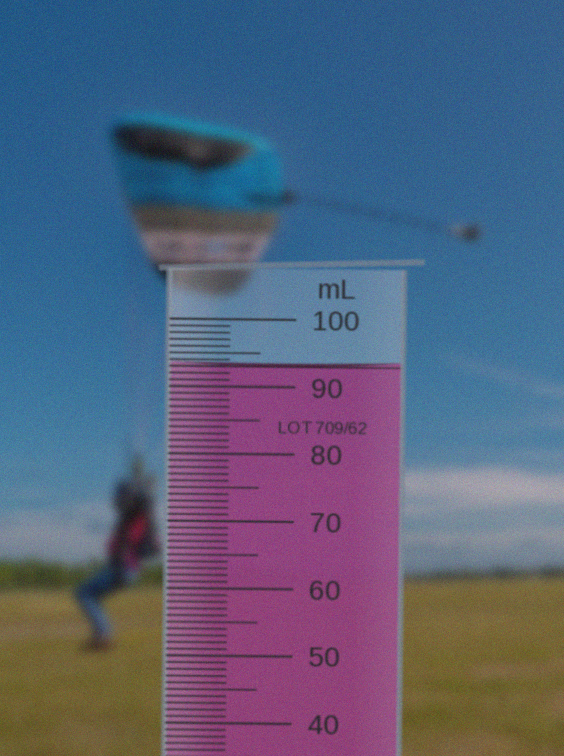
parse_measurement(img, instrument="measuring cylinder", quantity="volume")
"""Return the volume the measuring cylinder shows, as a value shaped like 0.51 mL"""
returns 93 mL
